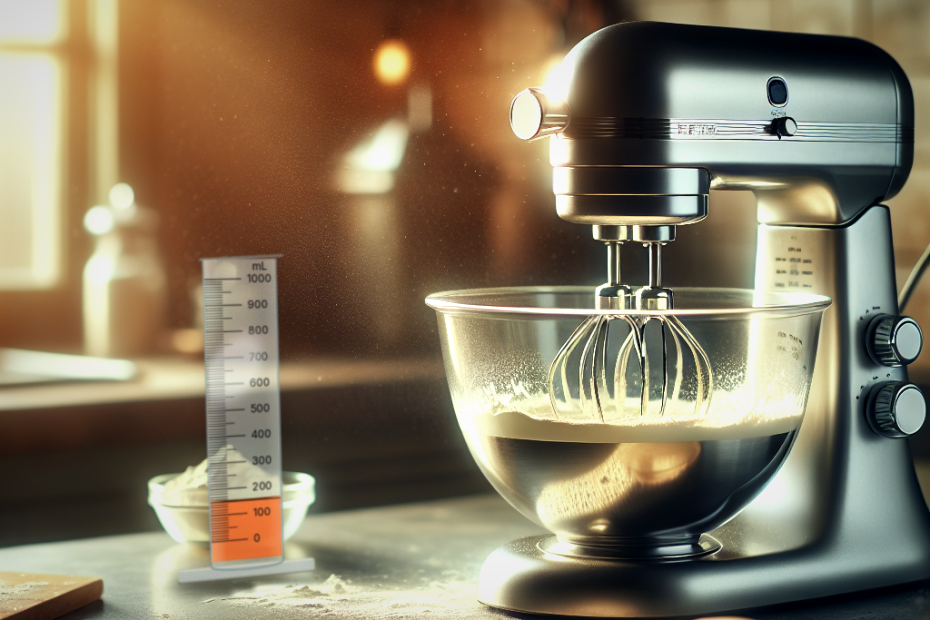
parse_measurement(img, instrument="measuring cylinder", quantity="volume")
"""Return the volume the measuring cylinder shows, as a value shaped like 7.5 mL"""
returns 150 mL
